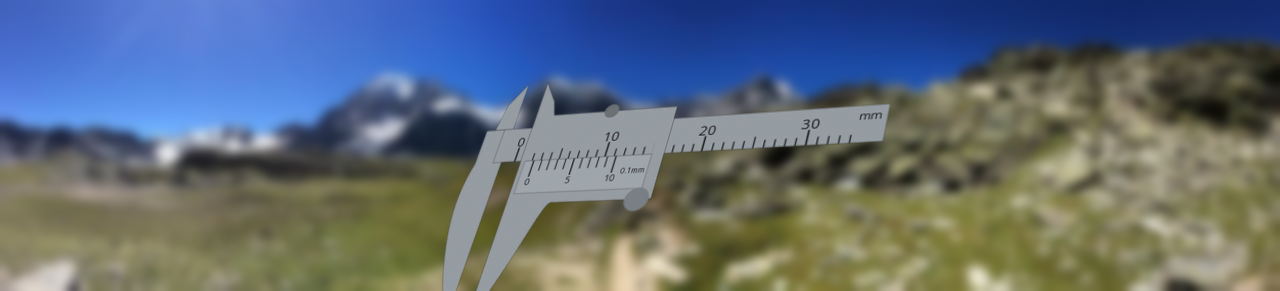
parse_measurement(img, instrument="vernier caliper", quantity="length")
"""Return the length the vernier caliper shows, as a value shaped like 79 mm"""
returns 2.2 mm
